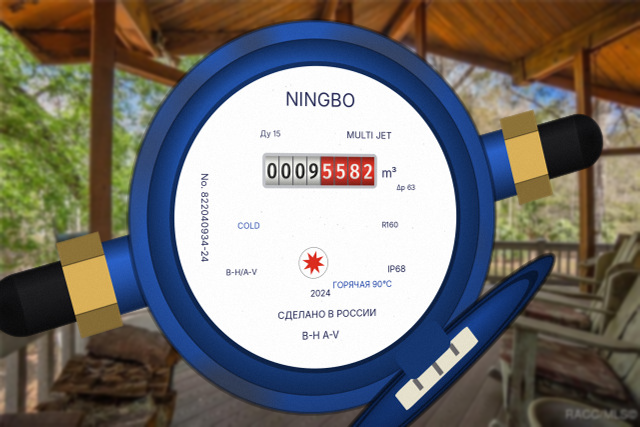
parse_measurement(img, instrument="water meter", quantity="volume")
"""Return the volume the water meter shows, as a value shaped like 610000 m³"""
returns 9.5582 m³
